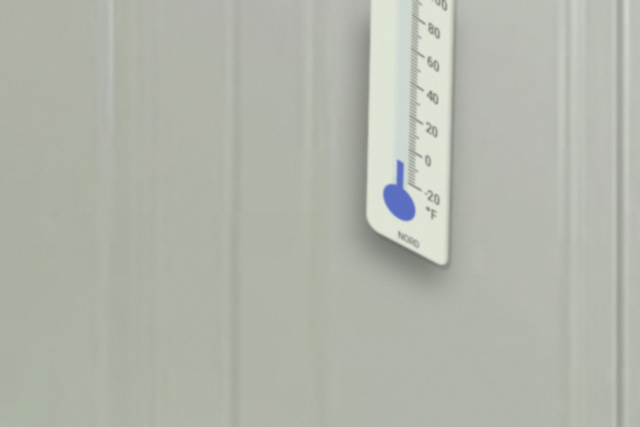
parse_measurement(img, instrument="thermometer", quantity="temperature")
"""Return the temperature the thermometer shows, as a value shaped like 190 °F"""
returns -10 °F
